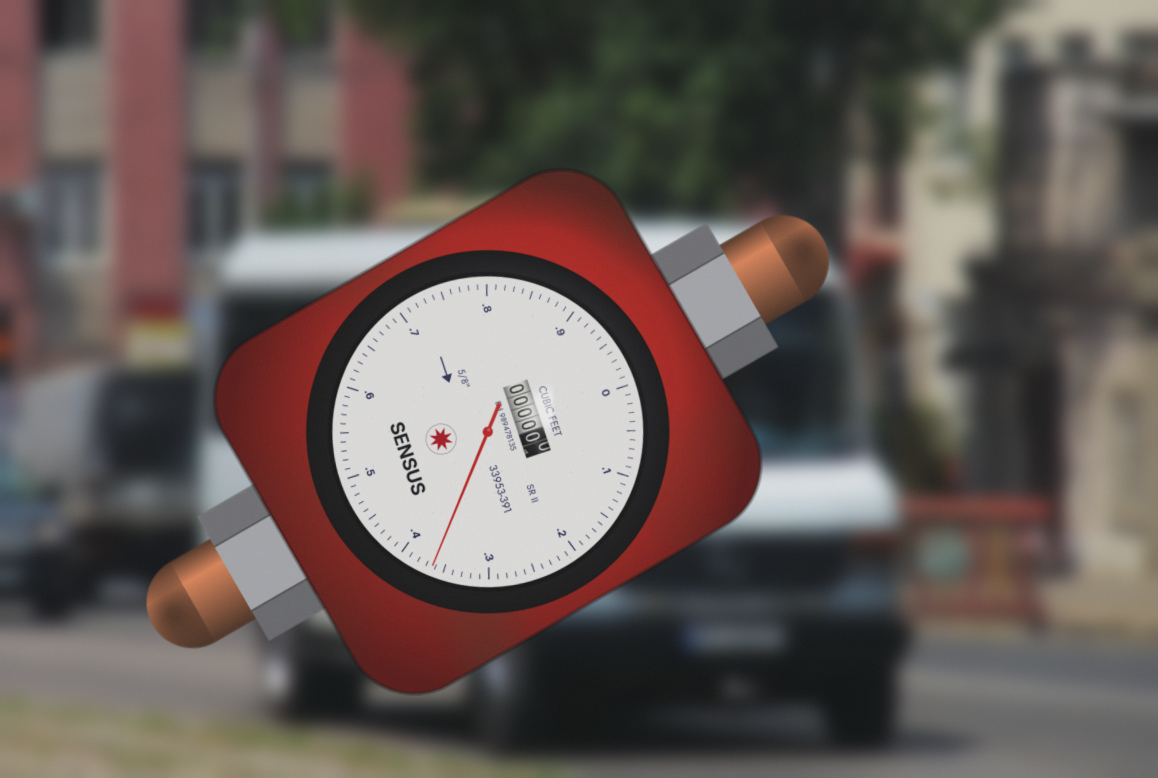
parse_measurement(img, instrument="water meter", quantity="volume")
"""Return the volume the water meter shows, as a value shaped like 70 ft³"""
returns 0.36 ft³
